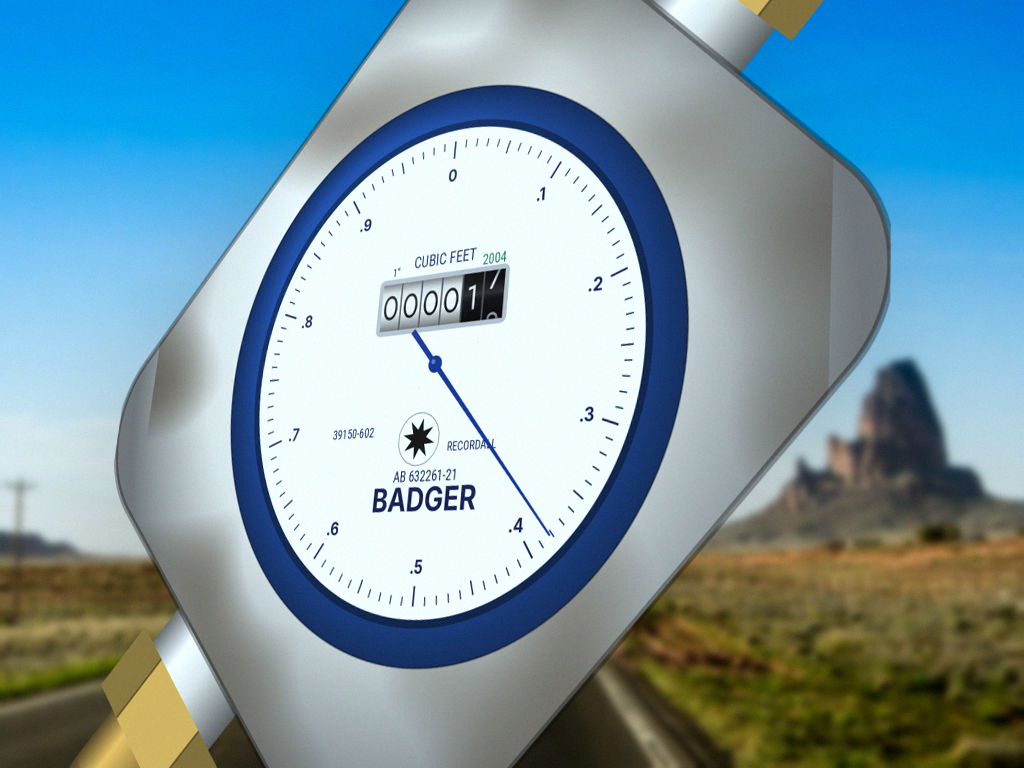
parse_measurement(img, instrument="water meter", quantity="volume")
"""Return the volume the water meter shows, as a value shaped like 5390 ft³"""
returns 17.38 ft³
